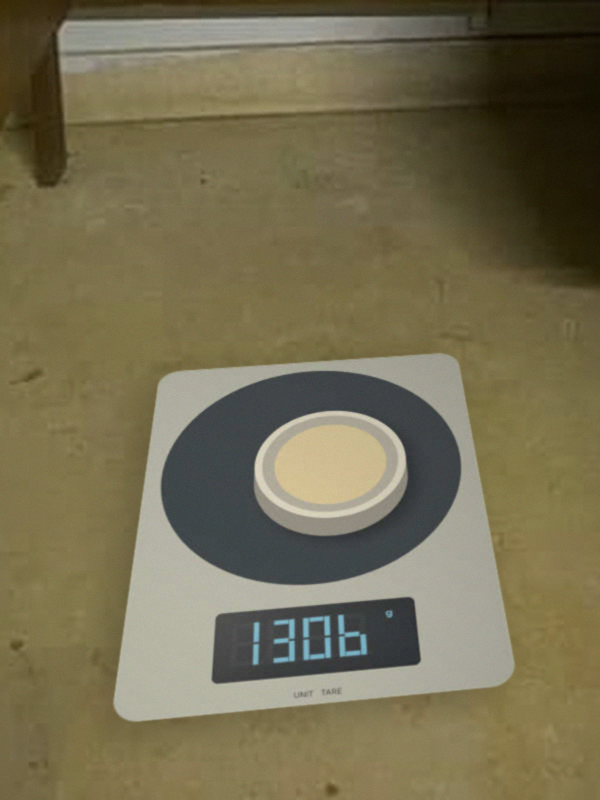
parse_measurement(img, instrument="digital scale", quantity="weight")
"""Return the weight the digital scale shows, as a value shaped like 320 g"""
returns 1306 g
